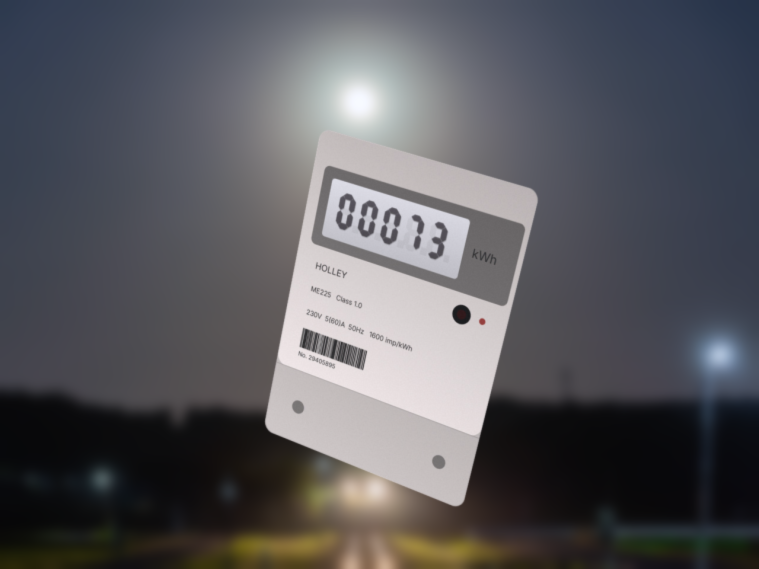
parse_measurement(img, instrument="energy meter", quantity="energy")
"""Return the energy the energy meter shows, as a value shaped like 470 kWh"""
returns 73 kWh
